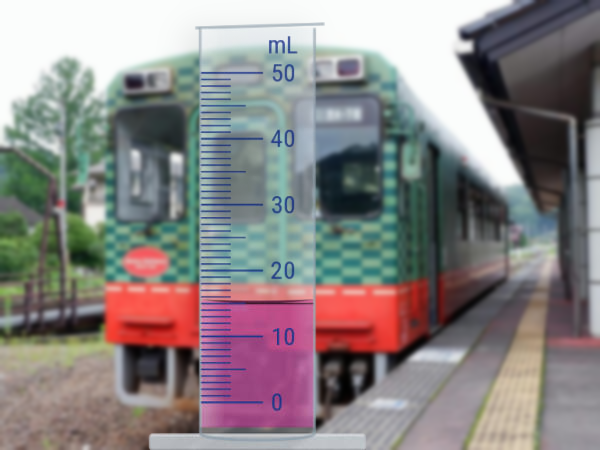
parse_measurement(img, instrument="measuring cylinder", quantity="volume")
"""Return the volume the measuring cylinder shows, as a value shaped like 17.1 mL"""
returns 15 mL
